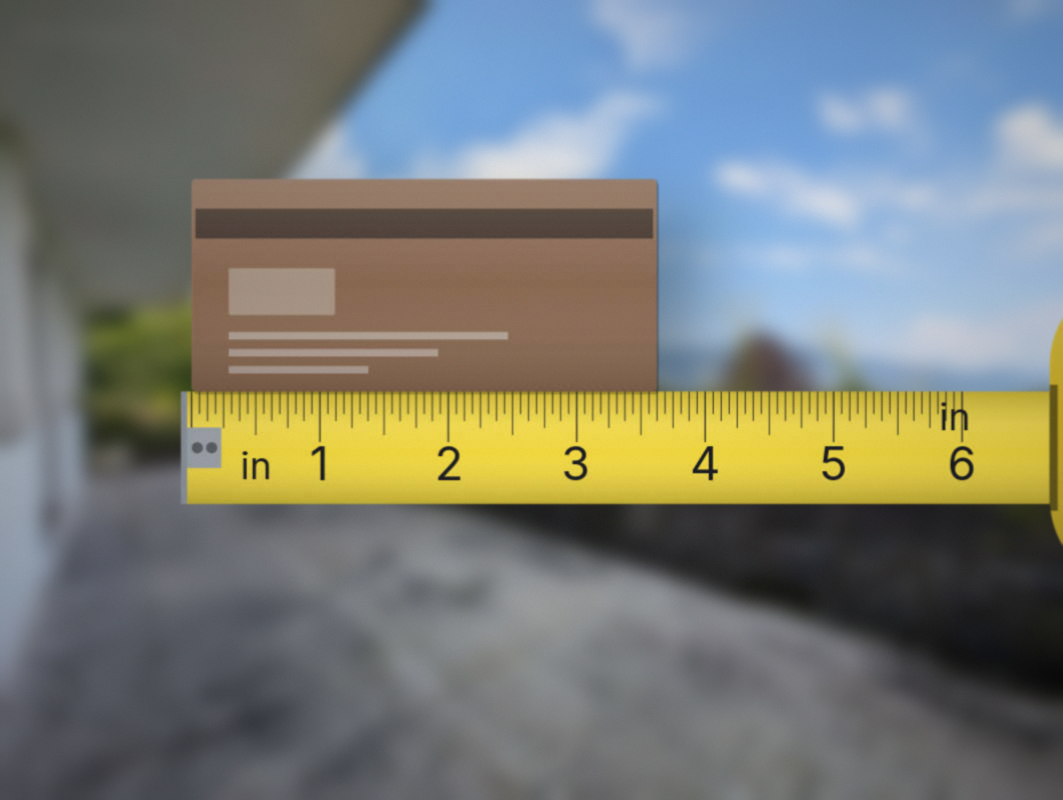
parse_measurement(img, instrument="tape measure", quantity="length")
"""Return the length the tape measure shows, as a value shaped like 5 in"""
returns 3.625 in
